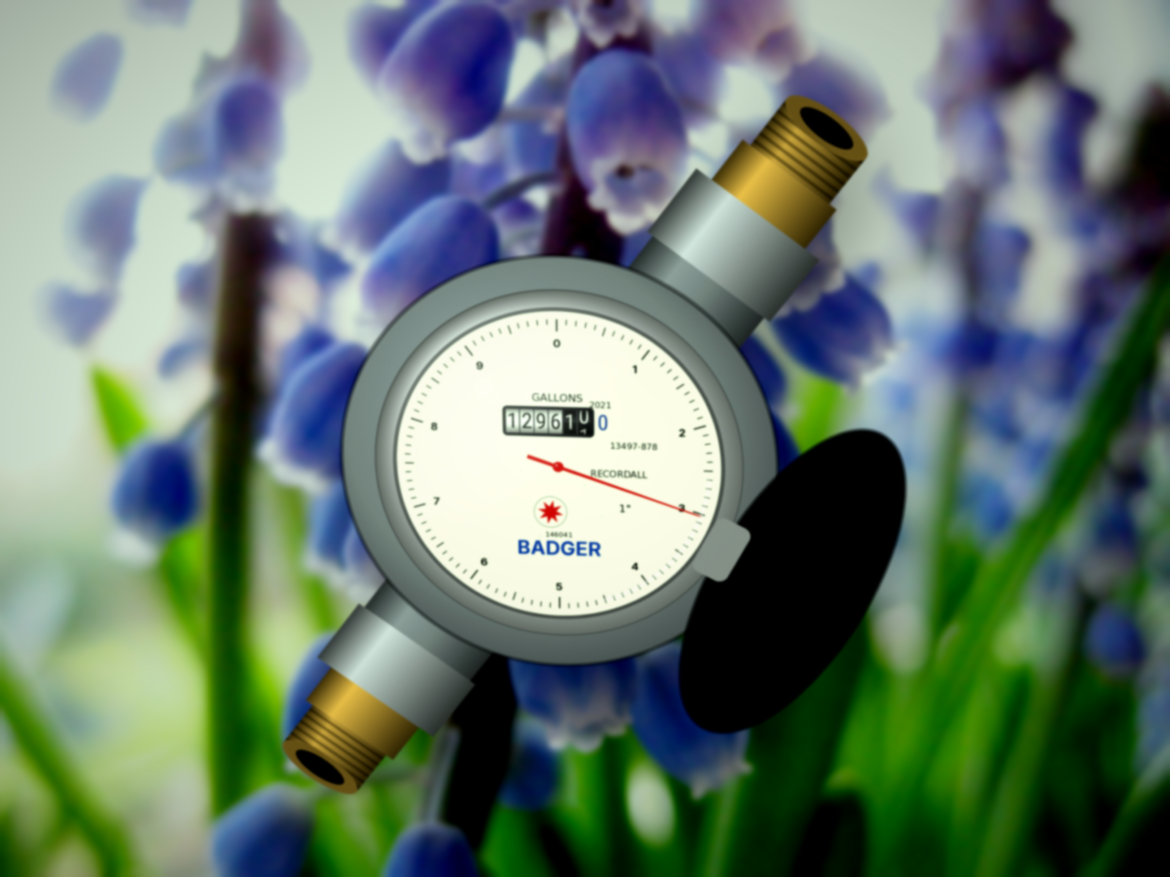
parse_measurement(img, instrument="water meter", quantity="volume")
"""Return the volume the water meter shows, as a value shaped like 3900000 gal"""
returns 1296103.0 gal
